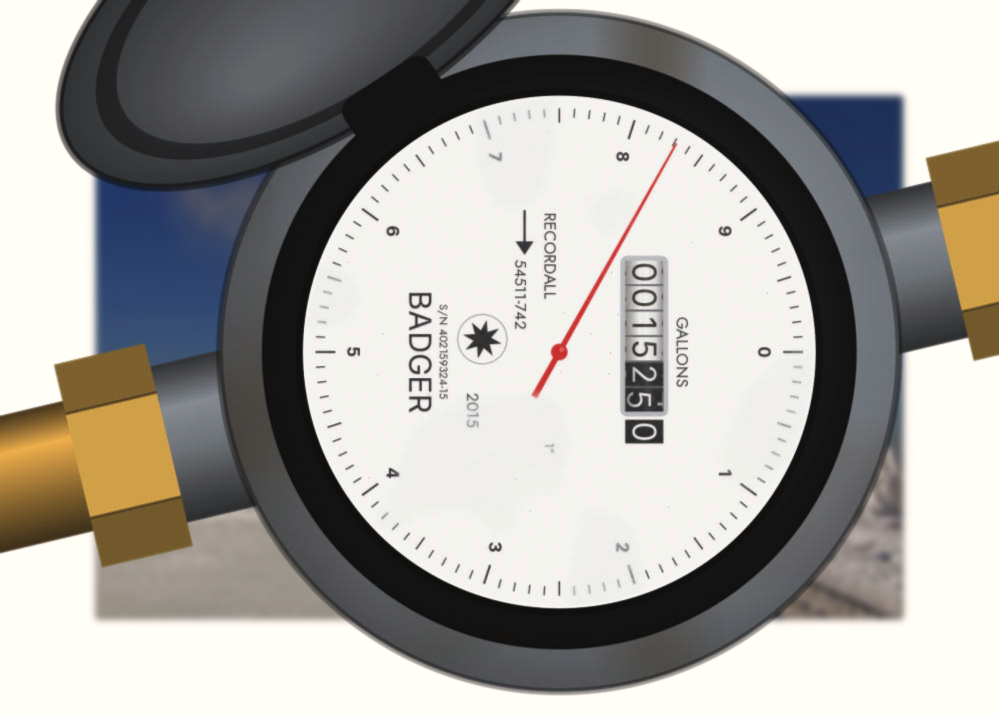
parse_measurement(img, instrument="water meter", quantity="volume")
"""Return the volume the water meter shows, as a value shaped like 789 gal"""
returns 15248.3 gal
